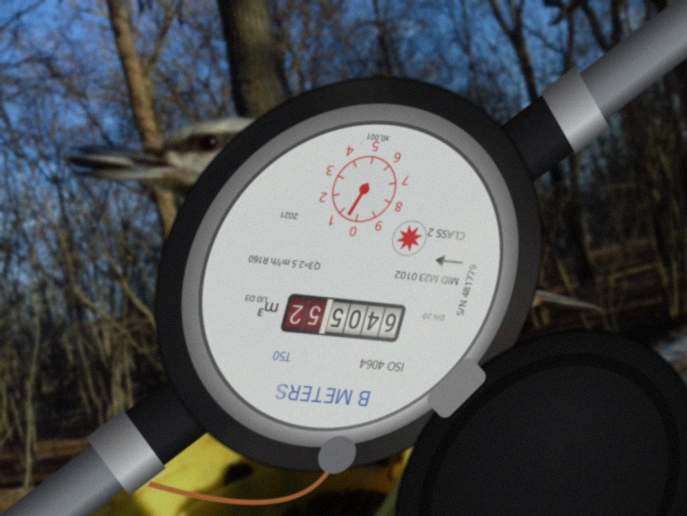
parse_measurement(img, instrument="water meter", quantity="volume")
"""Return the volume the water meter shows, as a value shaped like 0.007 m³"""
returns 6405.520 m³
